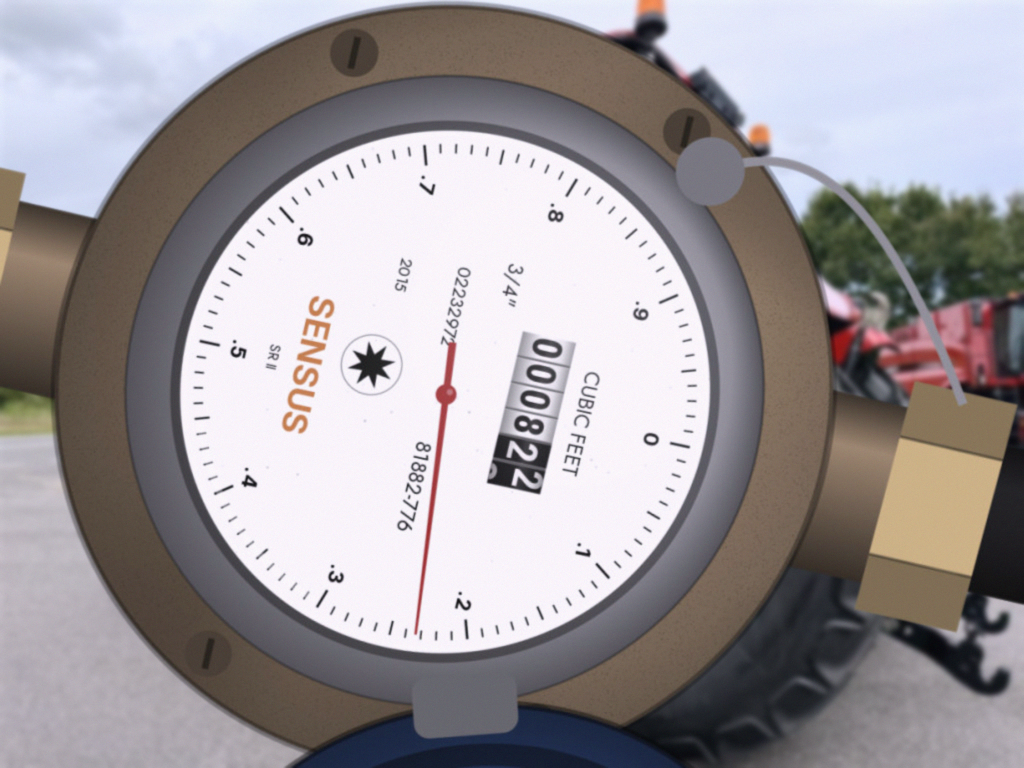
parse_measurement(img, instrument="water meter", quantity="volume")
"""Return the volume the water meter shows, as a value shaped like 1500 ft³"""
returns 822.23 ft³
